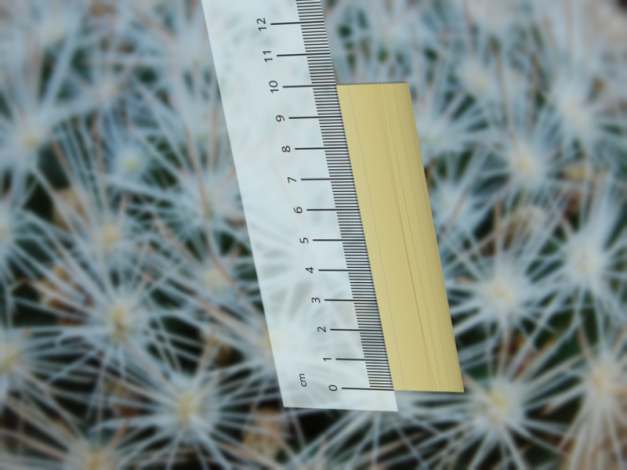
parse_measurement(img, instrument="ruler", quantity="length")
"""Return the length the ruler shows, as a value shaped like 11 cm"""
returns 10 cm
